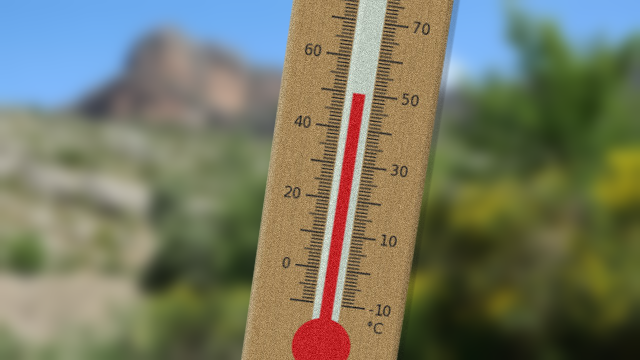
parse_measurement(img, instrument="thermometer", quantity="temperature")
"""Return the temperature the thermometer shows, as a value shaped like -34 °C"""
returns 50 °C
